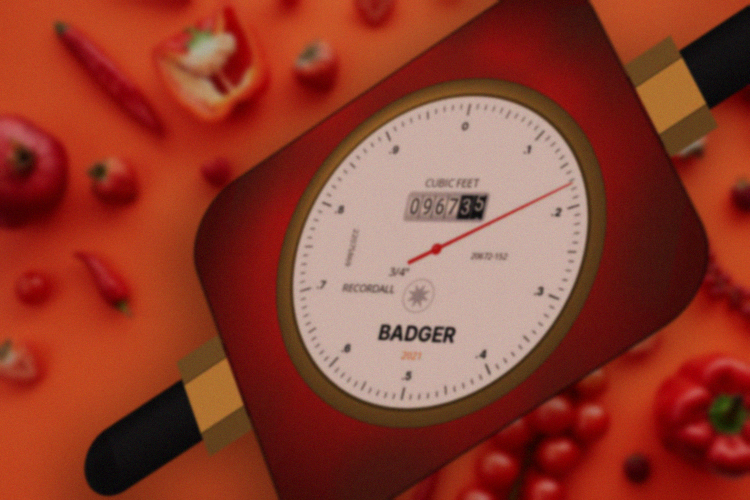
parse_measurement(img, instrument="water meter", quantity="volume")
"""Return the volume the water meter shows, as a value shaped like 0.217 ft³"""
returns 96735.17 ft³
